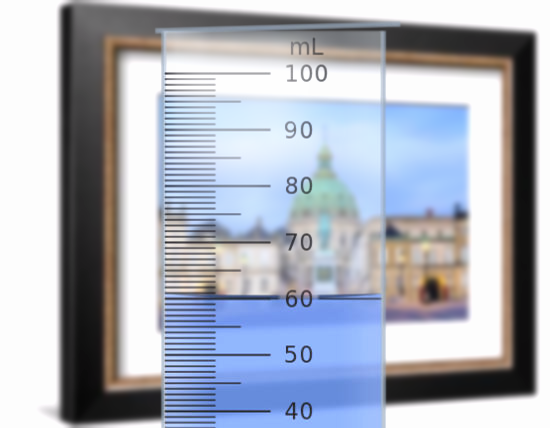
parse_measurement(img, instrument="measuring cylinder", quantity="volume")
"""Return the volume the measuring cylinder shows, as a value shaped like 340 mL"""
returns 60 mL
